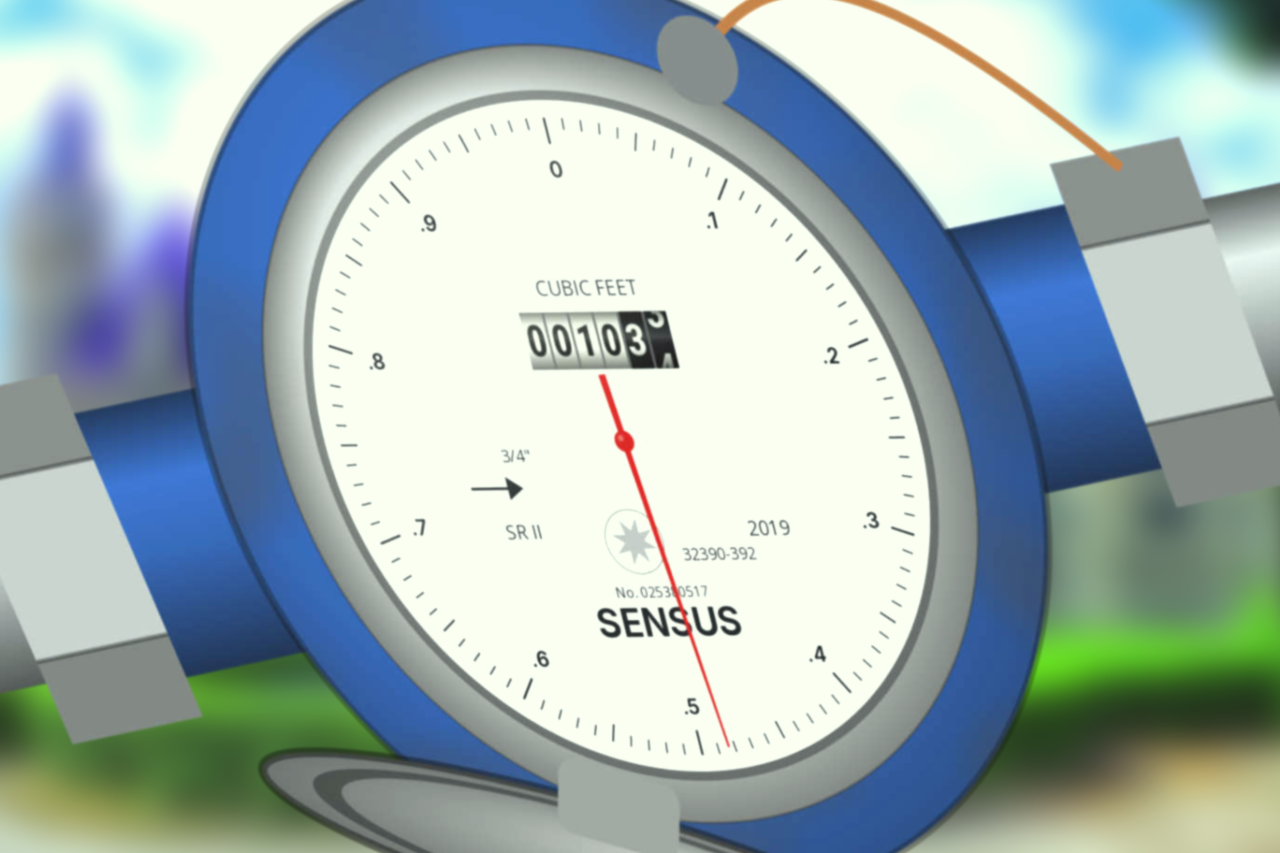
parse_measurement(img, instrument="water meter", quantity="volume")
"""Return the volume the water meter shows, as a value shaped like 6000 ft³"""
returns 1033.48 ft³
